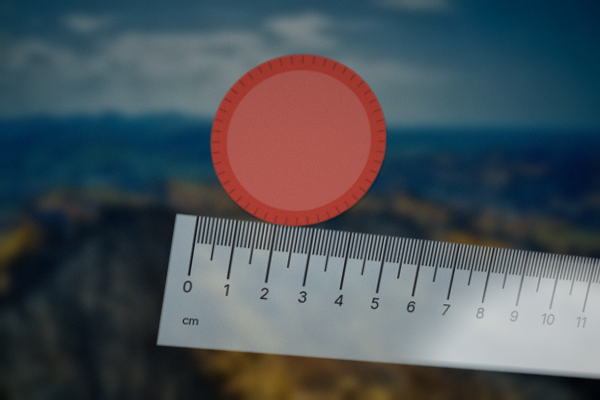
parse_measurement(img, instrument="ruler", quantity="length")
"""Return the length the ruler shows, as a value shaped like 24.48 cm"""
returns 4.5 cm
